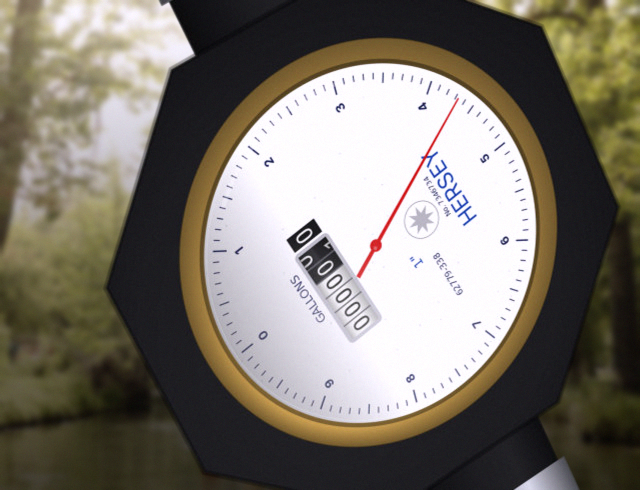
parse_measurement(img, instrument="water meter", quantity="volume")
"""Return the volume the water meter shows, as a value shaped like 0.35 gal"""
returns 4.3 gal
